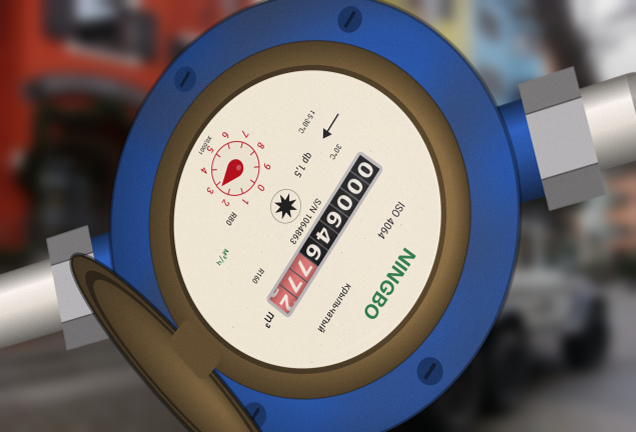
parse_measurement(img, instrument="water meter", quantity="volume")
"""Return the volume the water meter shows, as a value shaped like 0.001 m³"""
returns 646.7722 m³
